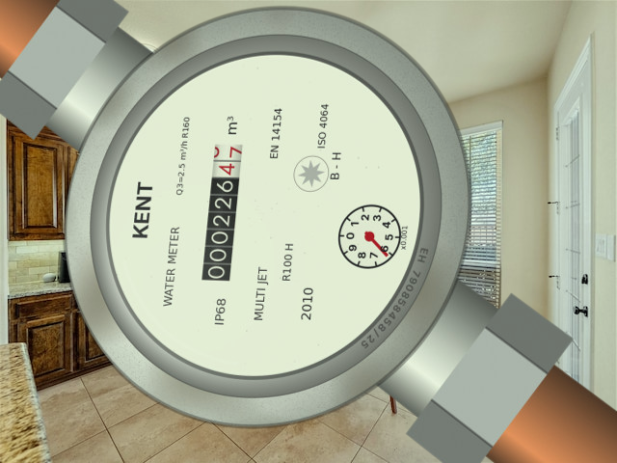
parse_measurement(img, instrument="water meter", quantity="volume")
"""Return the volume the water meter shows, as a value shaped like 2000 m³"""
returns 226.466 m³
